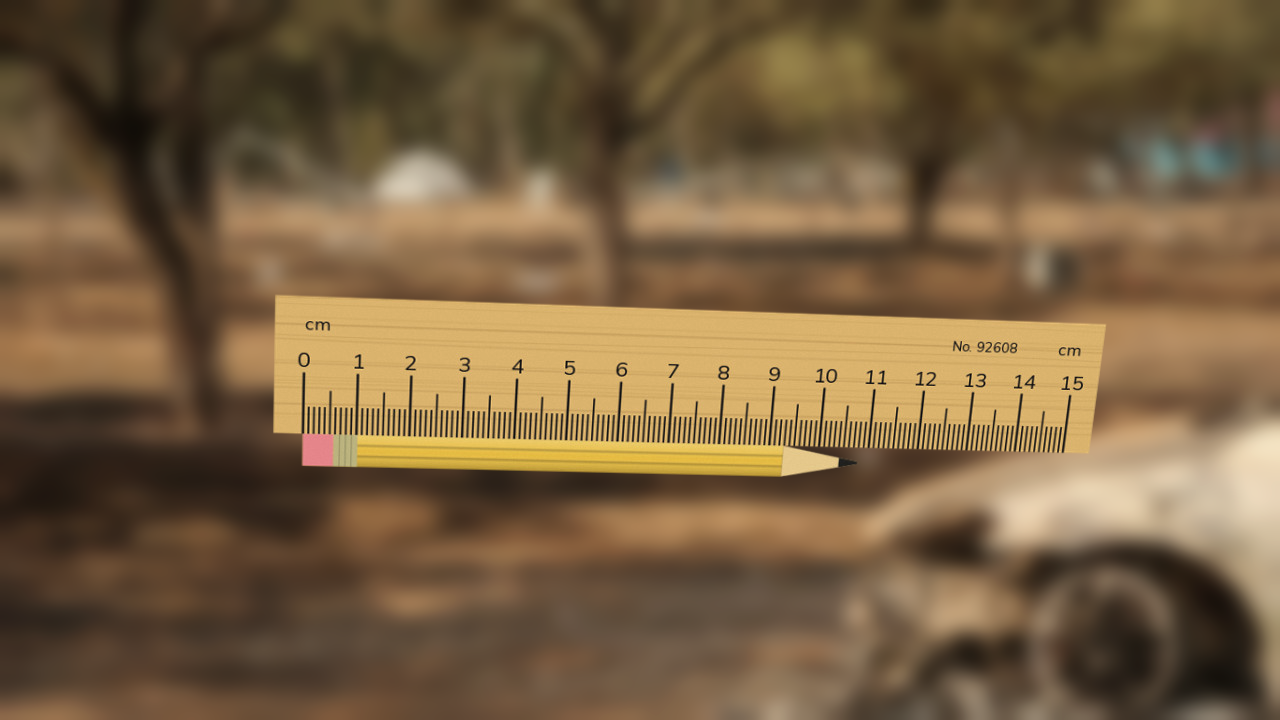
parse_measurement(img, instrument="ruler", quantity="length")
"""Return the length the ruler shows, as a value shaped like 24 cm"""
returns 10.8 cm
